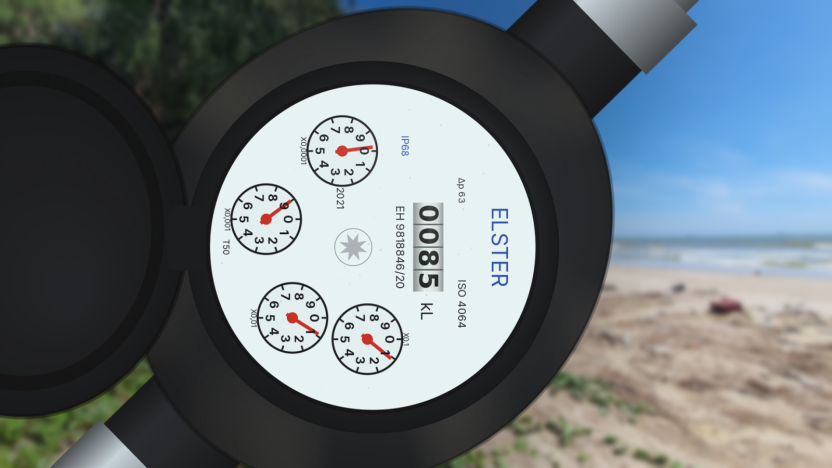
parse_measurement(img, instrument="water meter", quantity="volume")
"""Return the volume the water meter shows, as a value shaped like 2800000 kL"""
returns 85.1089 kL
